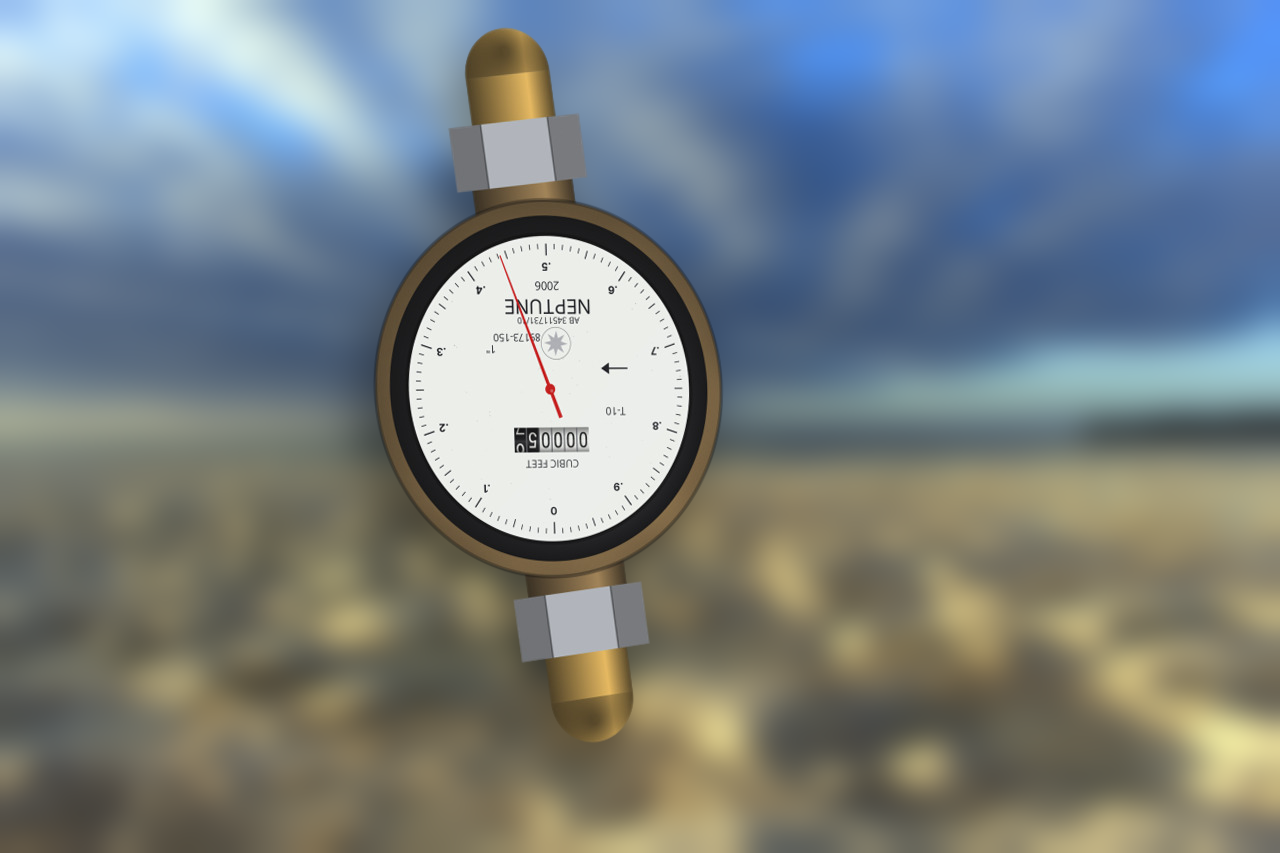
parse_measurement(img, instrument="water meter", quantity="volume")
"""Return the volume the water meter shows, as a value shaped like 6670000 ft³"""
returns 56.44 ft³
